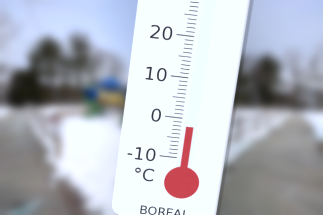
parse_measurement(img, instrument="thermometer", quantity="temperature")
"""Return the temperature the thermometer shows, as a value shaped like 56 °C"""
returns -2 °C
